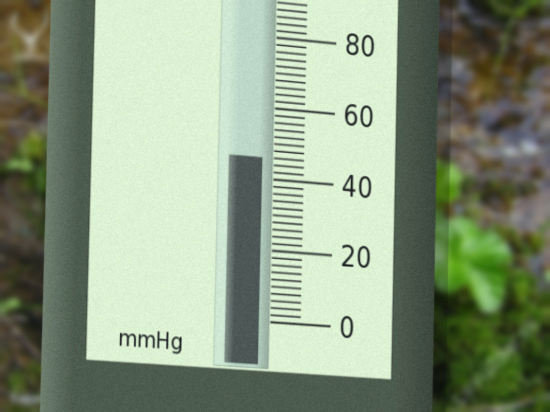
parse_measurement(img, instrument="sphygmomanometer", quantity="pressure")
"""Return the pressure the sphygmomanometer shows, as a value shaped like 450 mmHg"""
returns 46 mmHg
